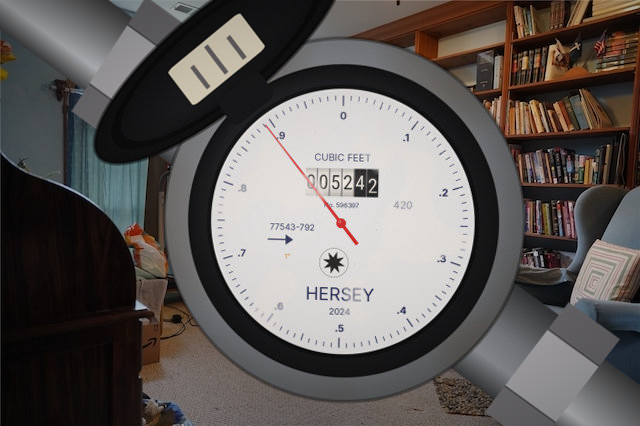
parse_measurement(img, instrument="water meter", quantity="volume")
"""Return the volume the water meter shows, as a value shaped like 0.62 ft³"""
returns 5241.89 ft³
